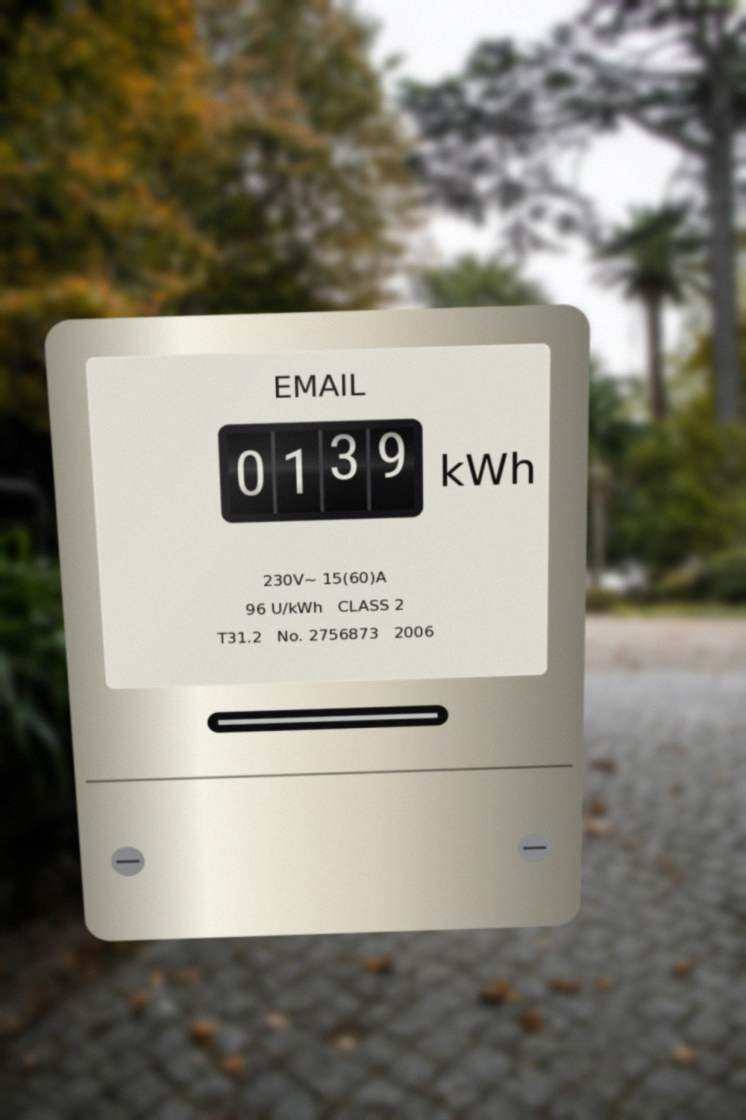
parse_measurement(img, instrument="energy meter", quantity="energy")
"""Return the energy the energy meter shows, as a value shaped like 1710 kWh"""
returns 139 kWh
